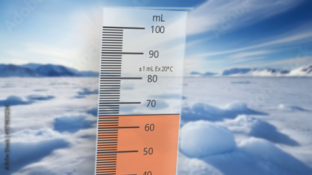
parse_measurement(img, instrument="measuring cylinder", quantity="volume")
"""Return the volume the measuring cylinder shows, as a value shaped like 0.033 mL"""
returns 65 mL
